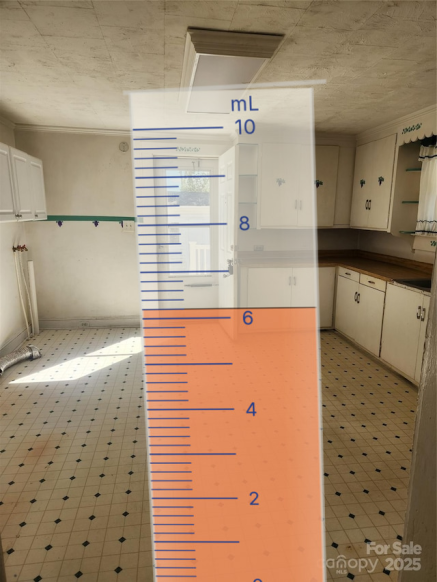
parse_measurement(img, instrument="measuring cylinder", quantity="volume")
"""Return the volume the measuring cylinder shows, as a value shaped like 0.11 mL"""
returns 6.2 mL
